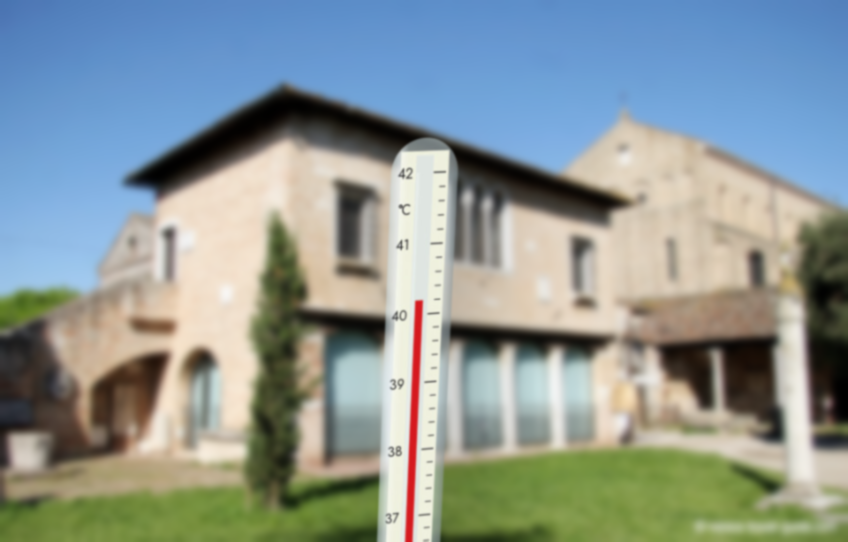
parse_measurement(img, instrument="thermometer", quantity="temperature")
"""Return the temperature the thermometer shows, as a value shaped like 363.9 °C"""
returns 40.2 °C
